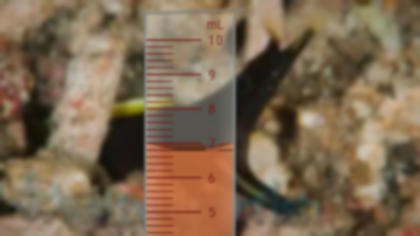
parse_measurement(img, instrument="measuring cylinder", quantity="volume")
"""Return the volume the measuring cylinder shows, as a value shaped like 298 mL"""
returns 6.8 mL
